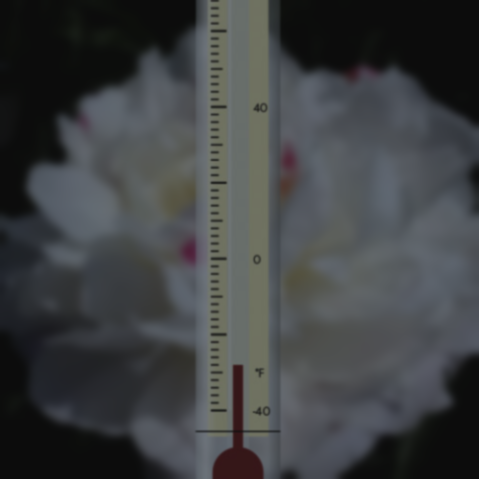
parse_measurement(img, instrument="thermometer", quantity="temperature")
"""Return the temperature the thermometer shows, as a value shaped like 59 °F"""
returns -28 °F
